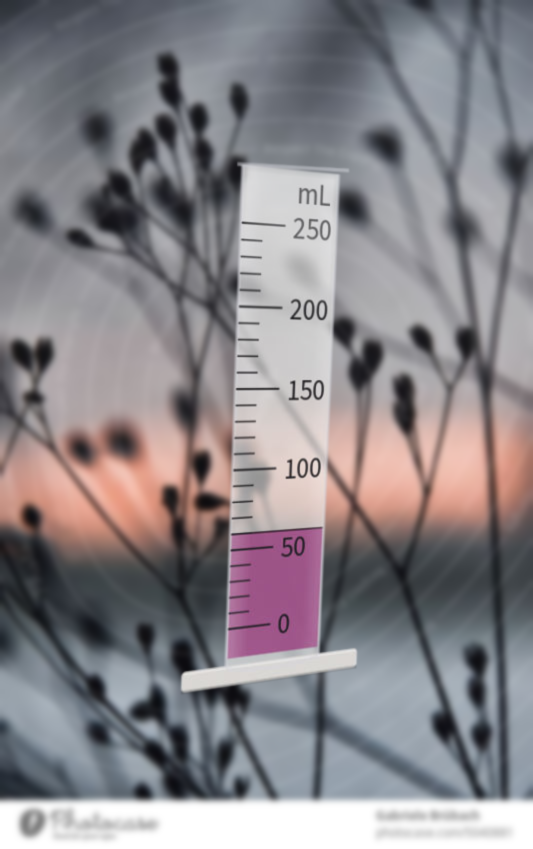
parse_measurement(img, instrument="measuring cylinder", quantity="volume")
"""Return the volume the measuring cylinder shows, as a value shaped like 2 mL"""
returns 60 mL
